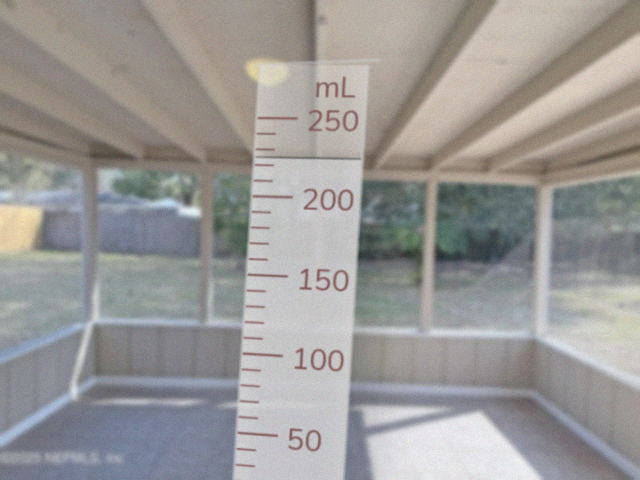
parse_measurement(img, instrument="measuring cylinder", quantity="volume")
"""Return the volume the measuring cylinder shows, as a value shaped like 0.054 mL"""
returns 225 mL
